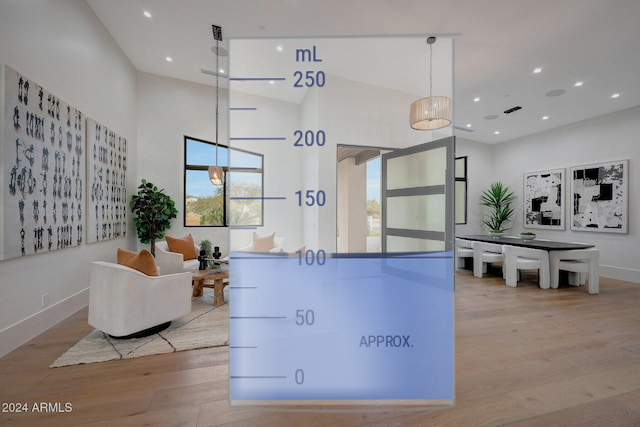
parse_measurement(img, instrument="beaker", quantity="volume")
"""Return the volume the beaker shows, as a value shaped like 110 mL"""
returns 100 mL
